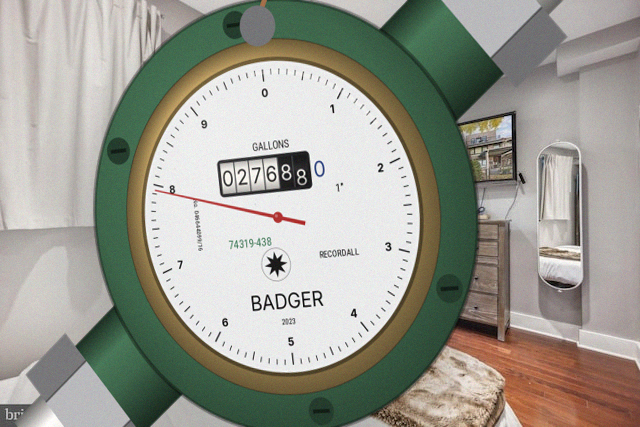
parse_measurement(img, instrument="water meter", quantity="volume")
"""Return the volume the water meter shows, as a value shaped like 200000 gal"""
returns 276877.9 gal
